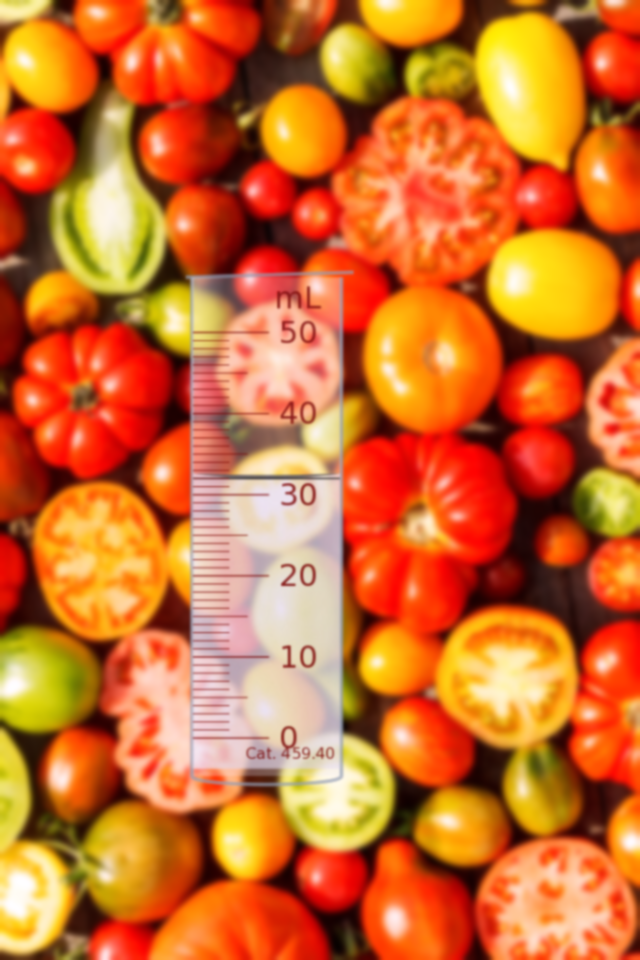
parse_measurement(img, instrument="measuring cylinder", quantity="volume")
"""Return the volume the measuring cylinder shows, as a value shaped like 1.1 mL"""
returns 32 mL
